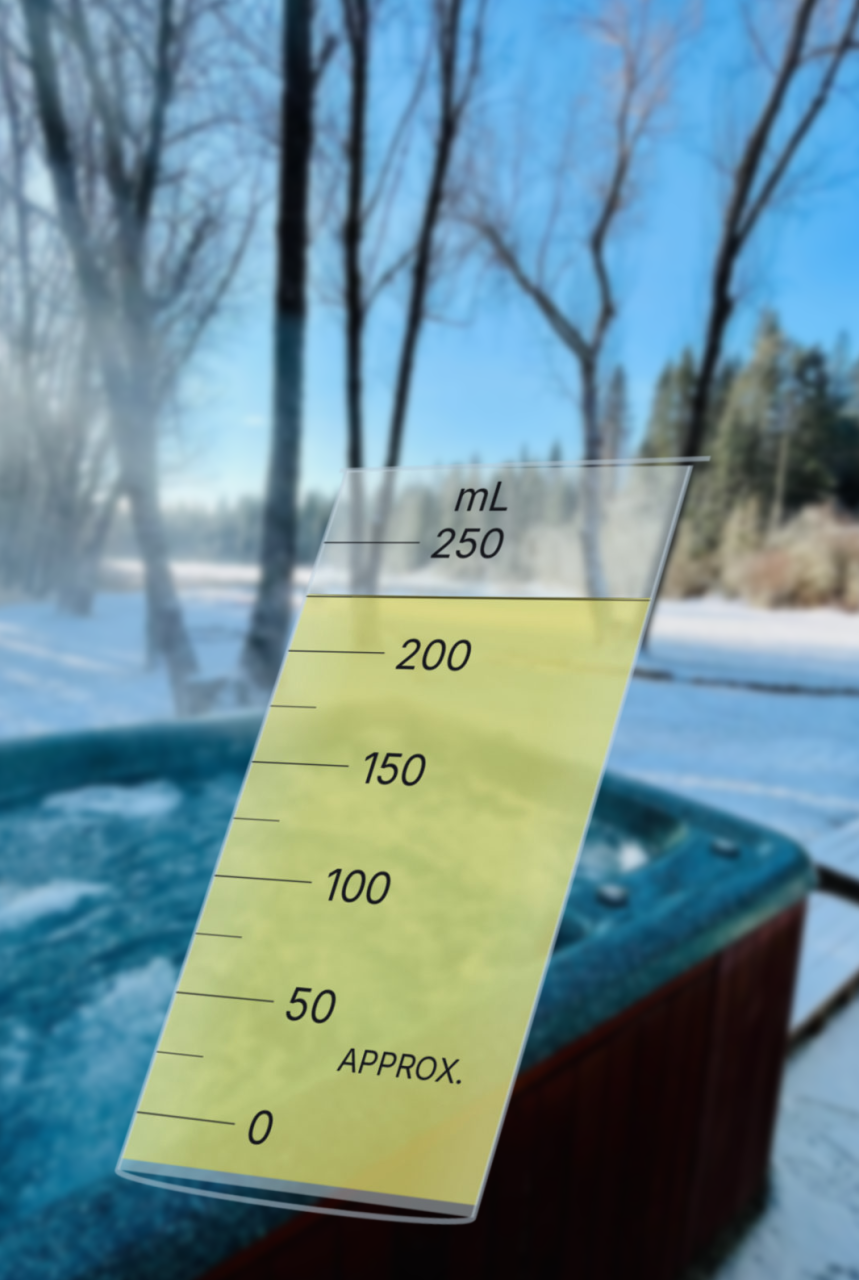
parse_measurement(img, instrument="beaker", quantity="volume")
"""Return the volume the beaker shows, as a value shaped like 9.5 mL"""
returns 225 mL
